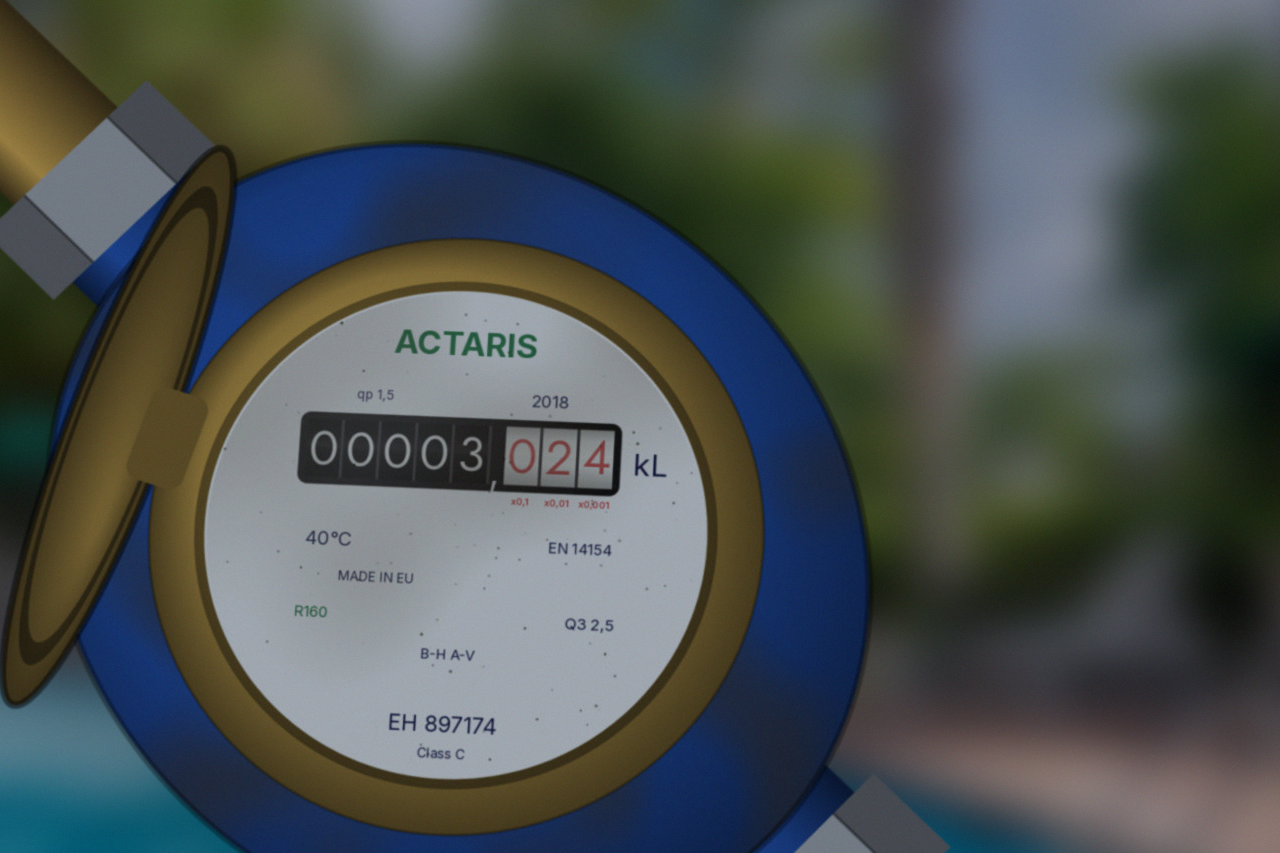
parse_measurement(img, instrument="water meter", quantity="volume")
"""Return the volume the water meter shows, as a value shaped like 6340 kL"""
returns 3.024 kL
